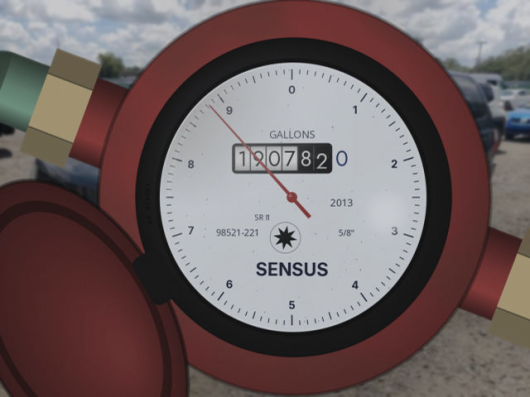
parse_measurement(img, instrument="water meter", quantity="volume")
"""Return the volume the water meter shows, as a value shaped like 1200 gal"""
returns 1907818.8 gal
